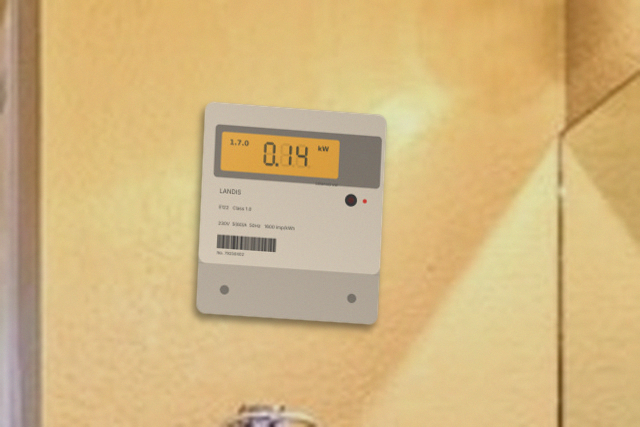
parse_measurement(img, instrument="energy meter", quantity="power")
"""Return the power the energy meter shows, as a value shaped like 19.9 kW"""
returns 0.14 kW
